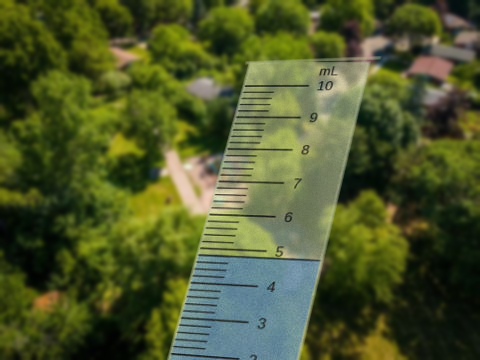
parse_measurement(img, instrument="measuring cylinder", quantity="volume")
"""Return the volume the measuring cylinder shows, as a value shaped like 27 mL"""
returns 4.8 mL
